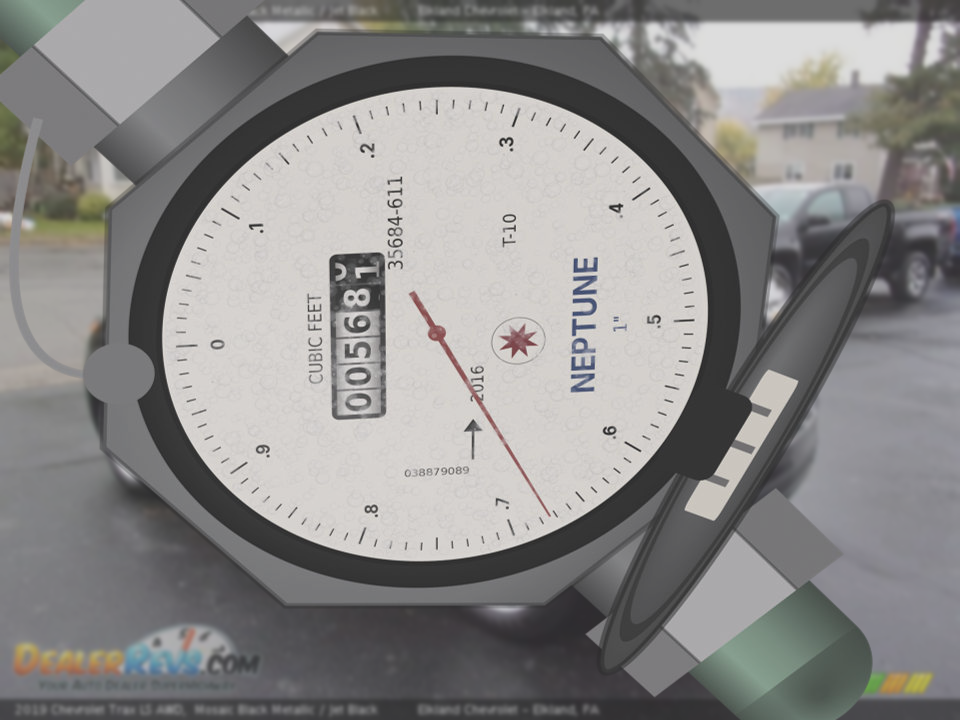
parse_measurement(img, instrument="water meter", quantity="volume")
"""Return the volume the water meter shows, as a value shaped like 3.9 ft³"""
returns 5680.67 ft³
